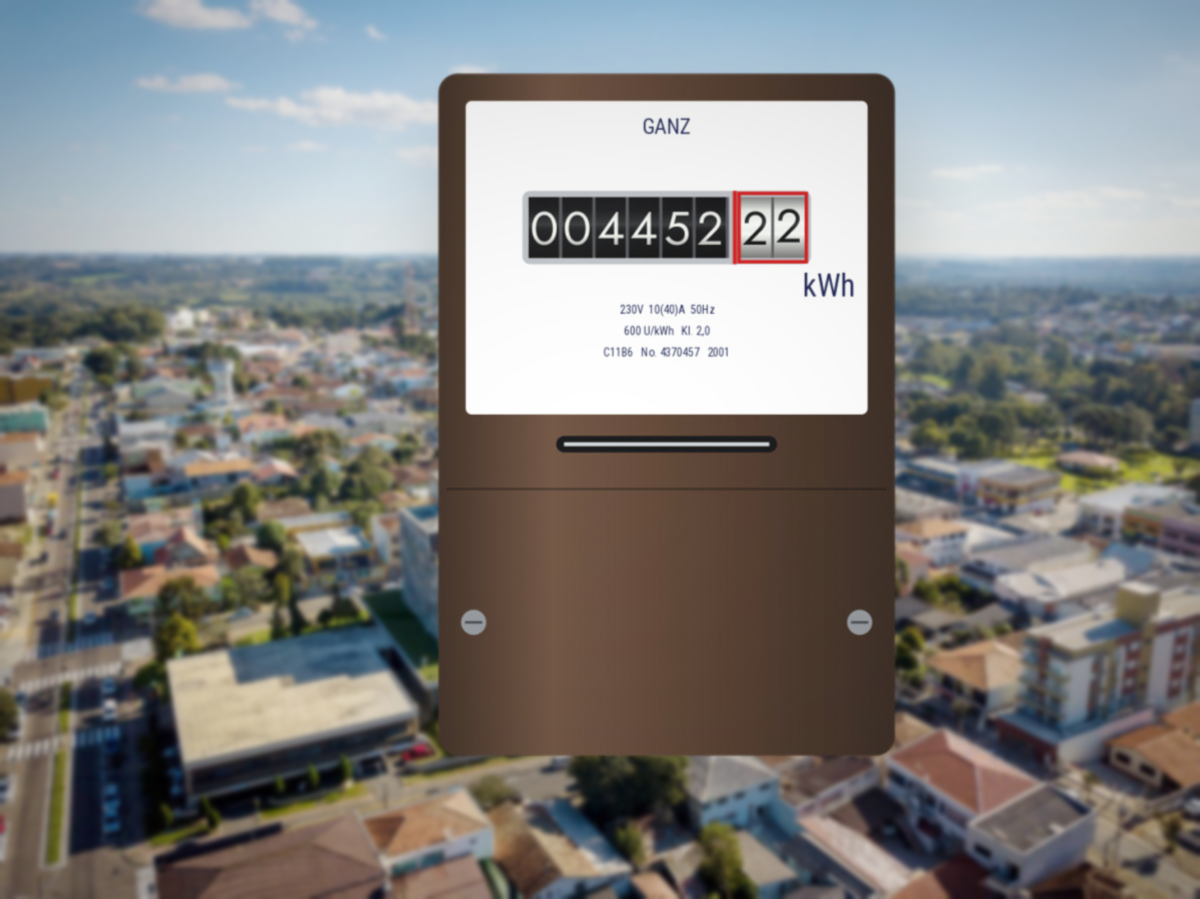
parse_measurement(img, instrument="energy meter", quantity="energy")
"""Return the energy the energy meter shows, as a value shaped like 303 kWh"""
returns 4452.22 kWh
